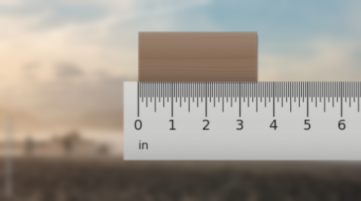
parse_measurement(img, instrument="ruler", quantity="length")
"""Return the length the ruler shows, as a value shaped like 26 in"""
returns 3.5 in
